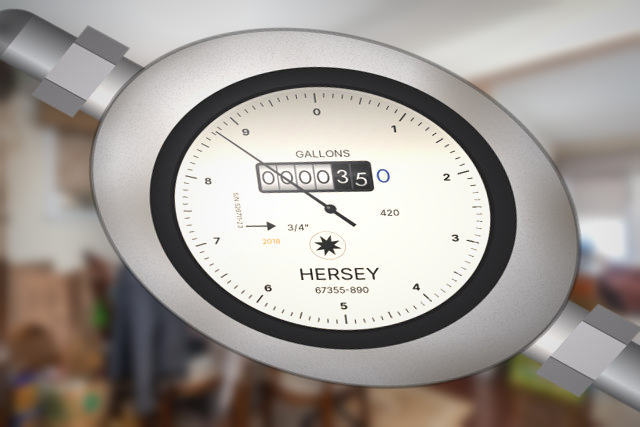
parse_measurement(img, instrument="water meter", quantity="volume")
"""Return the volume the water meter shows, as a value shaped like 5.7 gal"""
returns 348.7 gal
